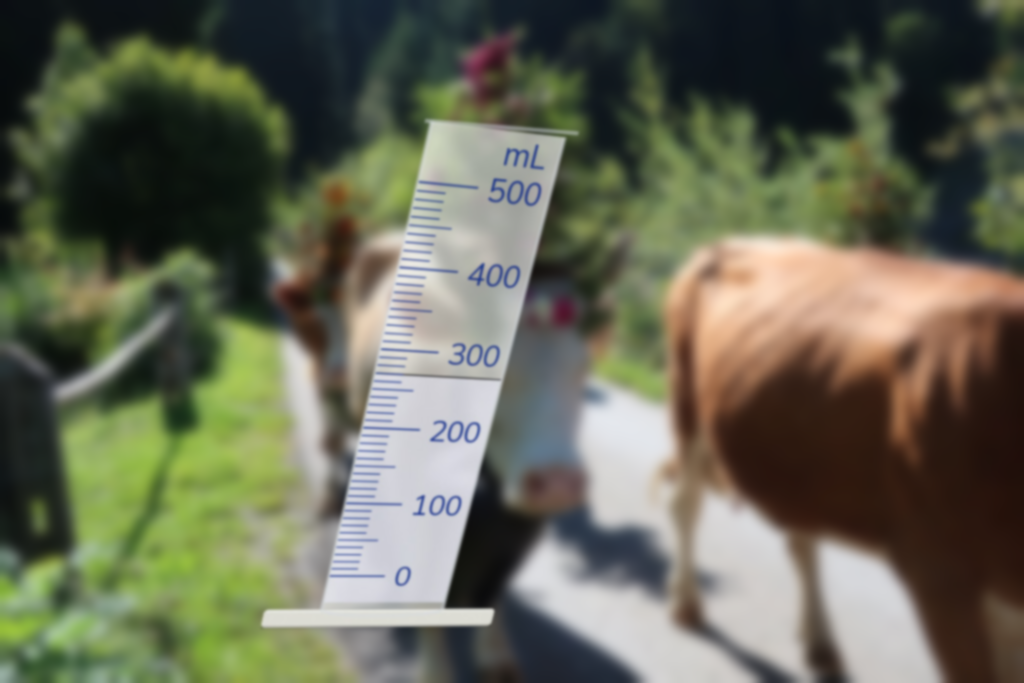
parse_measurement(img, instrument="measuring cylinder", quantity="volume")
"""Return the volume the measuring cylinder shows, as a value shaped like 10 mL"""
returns 270 mL
